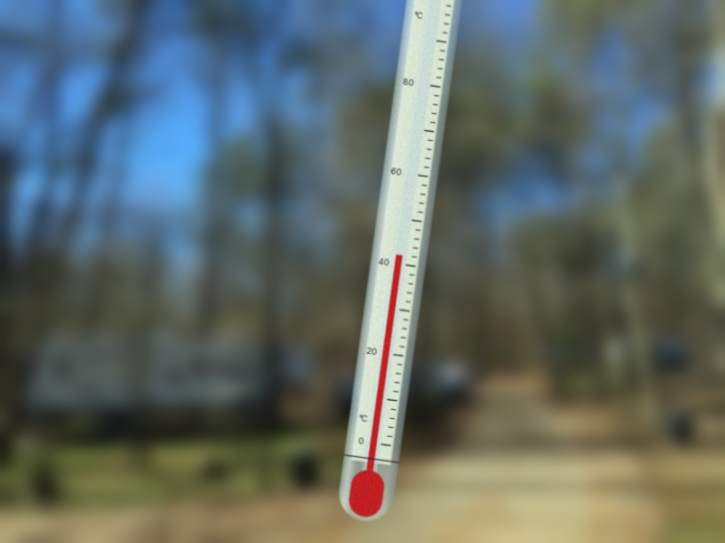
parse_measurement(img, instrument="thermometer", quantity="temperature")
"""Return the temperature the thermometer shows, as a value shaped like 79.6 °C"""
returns 42 °C
